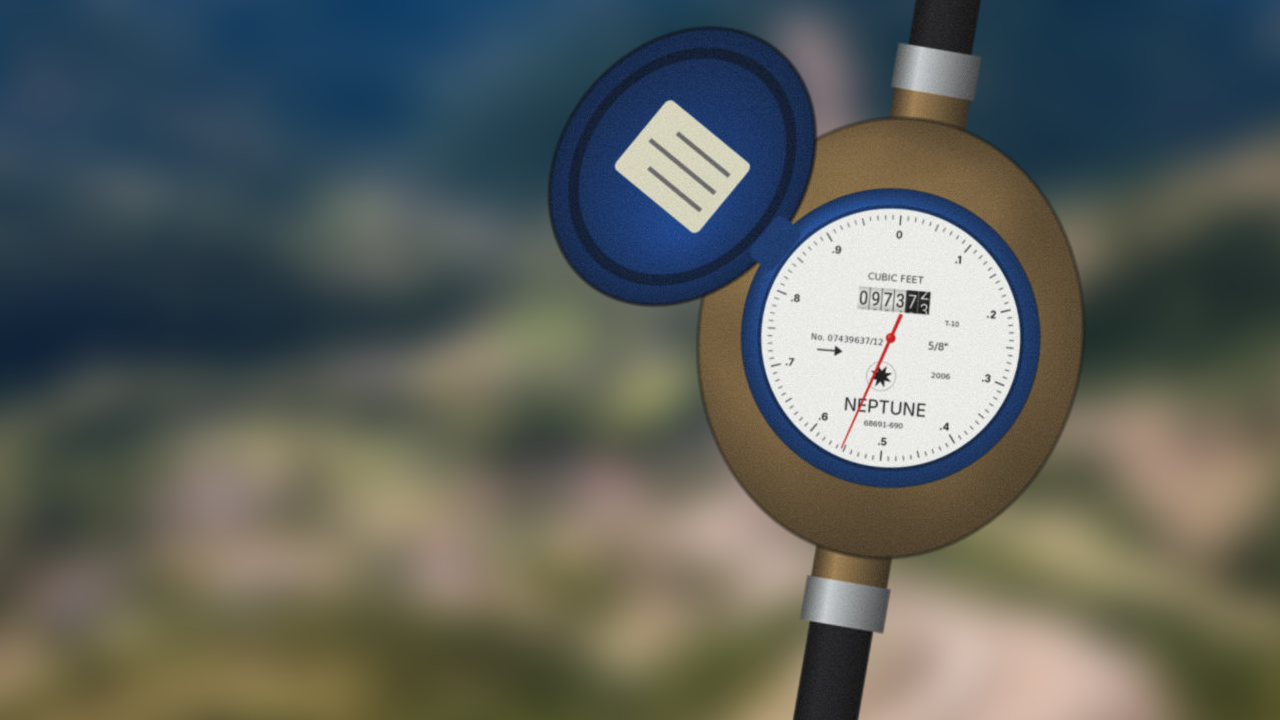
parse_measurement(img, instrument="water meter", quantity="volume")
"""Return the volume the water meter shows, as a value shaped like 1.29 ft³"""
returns 97372.55 ft³
